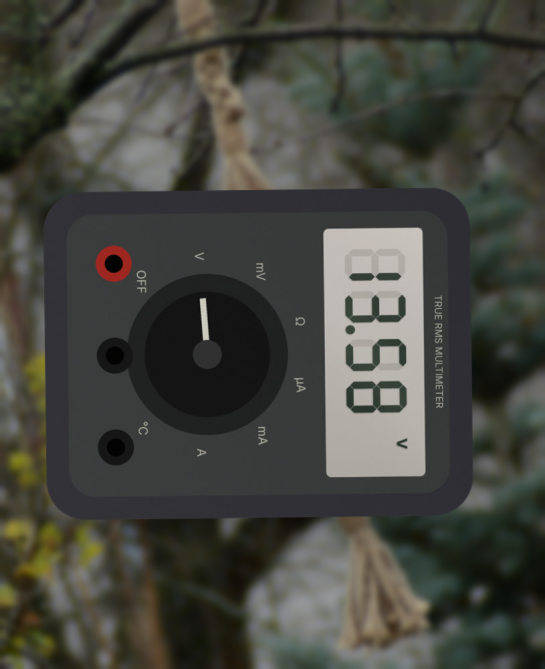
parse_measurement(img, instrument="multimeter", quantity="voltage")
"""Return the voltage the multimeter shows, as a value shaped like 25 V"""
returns 13.58 V
